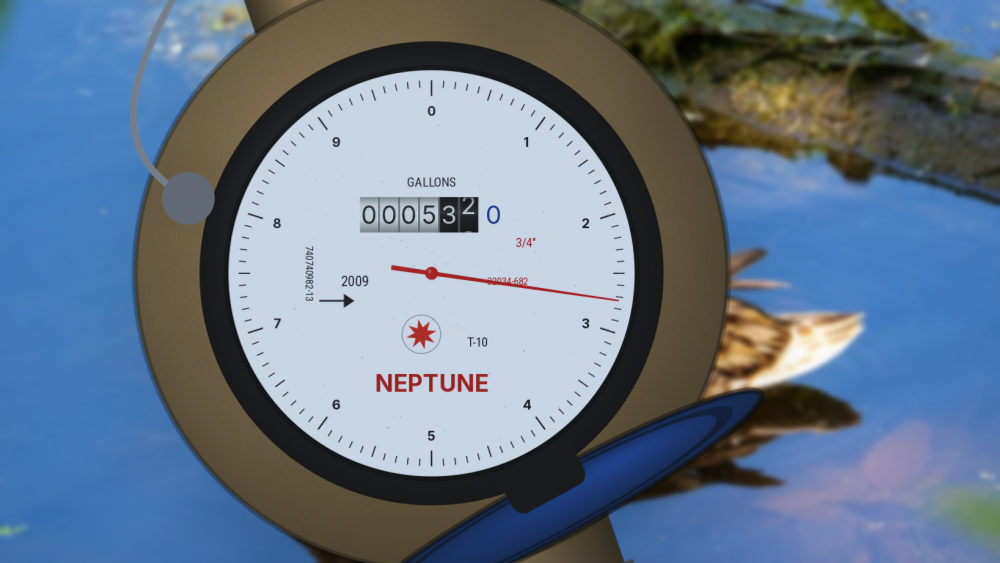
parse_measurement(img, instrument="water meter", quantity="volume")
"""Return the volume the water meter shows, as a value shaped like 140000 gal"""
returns 5322.7 gal
